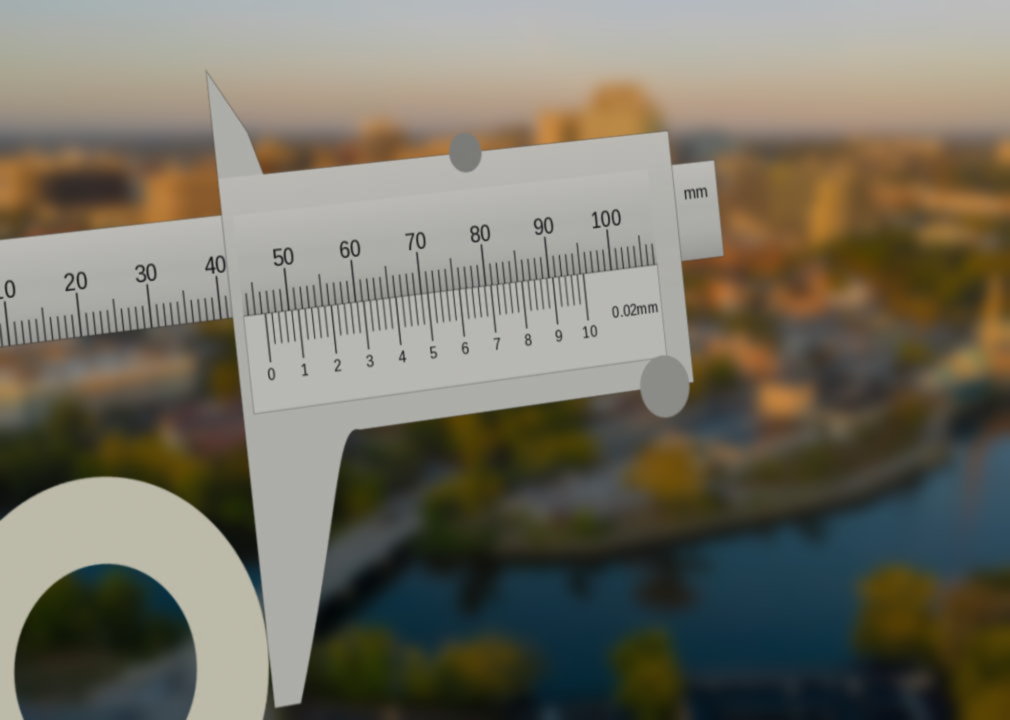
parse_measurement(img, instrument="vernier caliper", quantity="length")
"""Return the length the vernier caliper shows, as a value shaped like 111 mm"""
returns 46.5 mm
